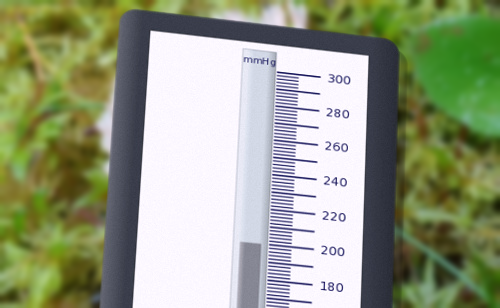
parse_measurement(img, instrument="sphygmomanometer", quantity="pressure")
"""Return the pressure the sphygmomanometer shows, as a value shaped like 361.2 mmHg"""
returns 200 mmHg
